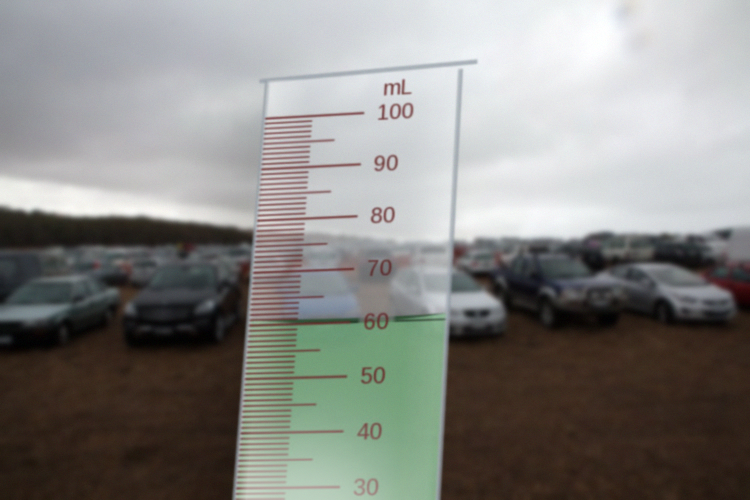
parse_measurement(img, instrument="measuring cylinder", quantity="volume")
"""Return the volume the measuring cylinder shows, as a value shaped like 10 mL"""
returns 60 mL
